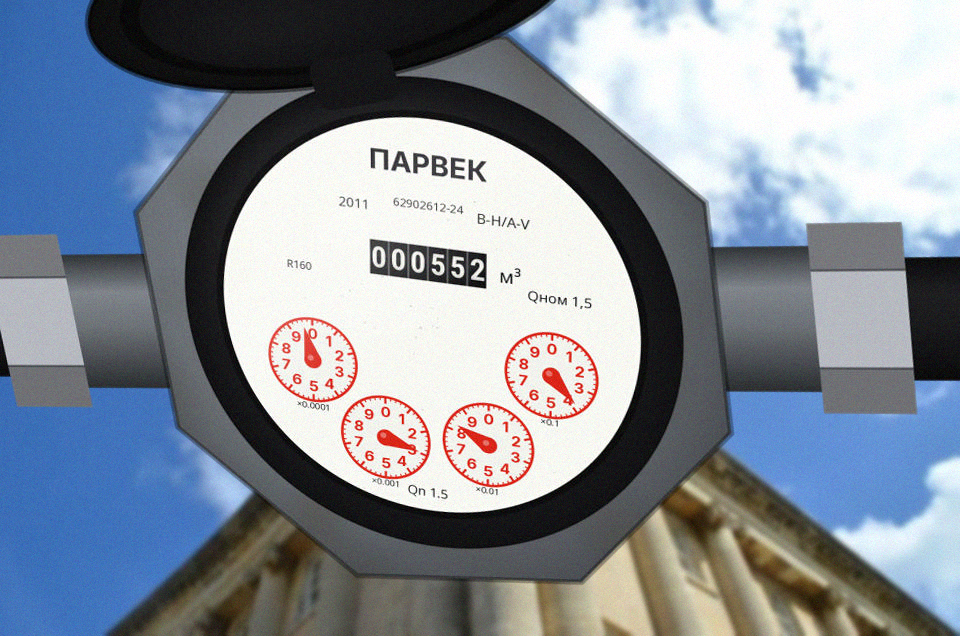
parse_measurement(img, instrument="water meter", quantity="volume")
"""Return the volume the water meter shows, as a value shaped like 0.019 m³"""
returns 552.3829 m³
